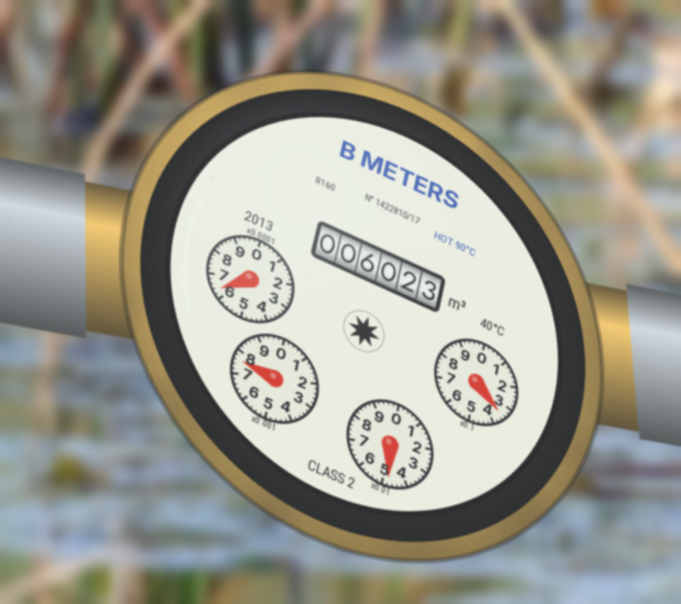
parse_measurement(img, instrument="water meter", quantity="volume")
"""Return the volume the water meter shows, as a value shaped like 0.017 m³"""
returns 6023.3476 m³
